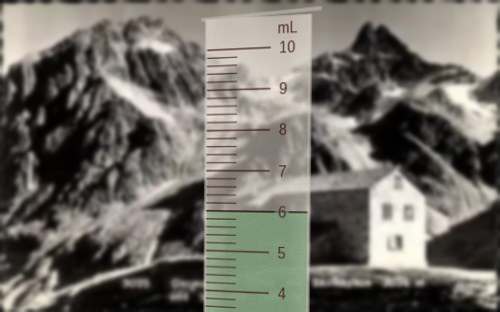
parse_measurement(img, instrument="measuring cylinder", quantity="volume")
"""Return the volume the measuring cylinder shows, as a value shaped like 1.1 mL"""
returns 6 mL
